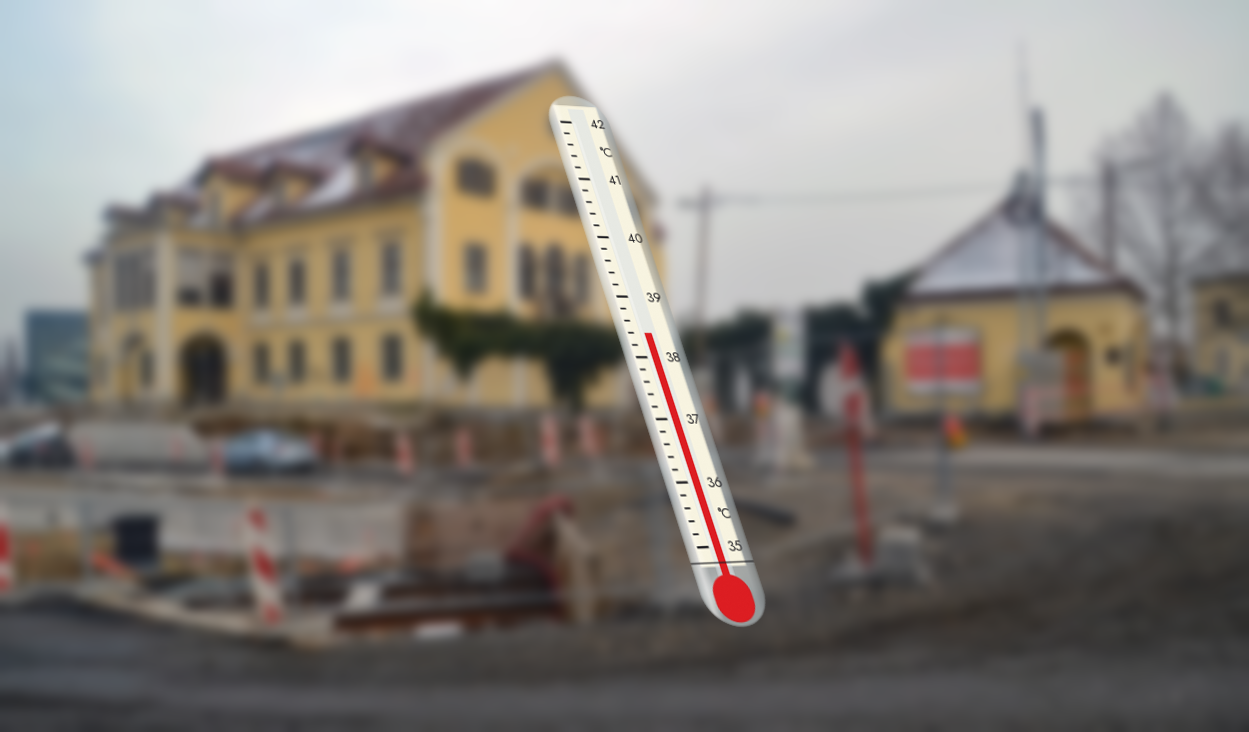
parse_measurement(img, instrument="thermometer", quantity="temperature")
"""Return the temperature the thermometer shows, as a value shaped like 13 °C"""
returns 38.4 °C
